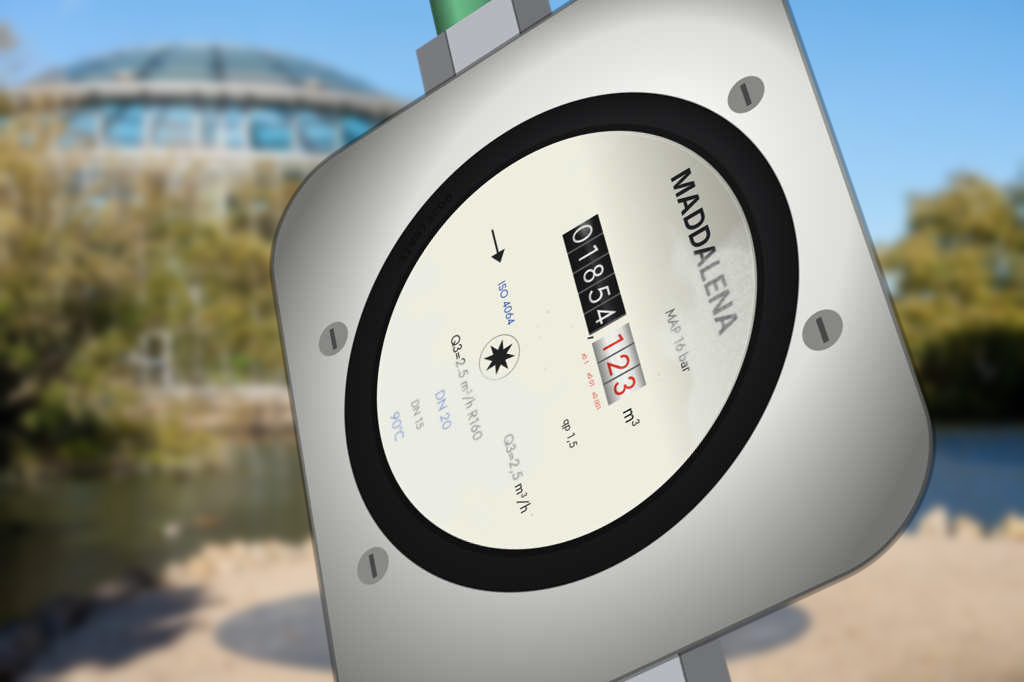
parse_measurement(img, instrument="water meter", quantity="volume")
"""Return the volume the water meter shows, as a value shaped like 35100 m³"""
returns 1854.123 m³
